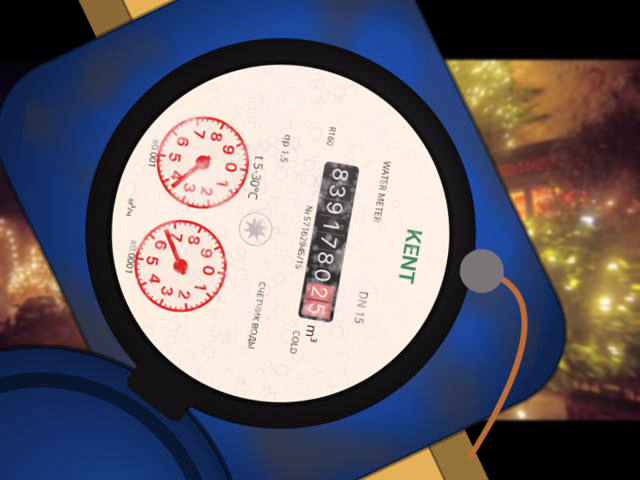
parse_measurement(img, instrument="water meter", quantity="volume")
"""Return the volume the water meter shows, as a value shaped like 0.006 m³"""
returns 8391780.2536 m³
